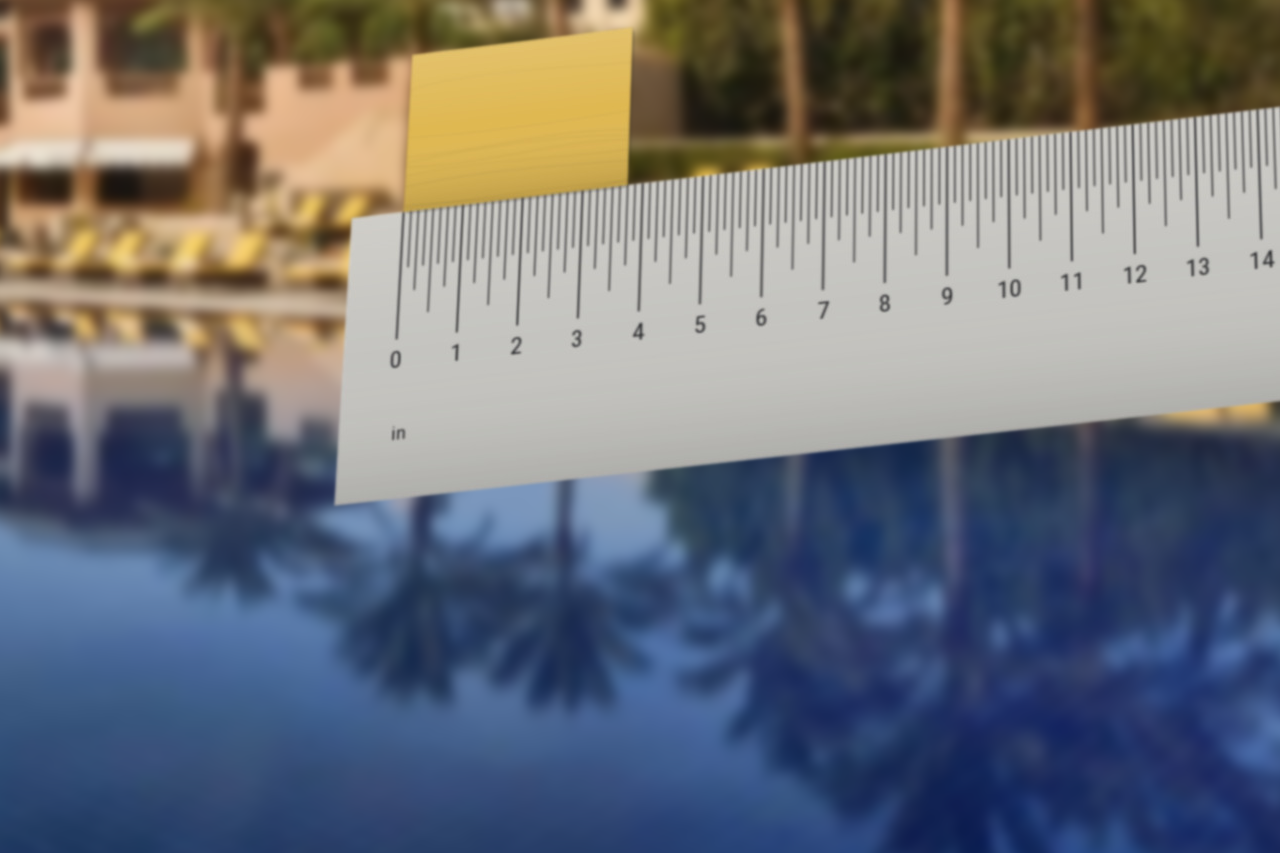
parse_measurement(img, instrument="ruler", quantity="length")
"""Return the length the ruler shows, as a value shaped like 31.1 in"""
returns 3.75 in
